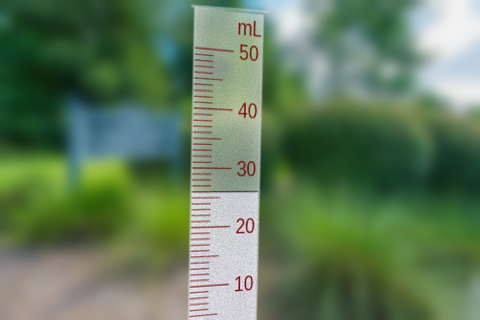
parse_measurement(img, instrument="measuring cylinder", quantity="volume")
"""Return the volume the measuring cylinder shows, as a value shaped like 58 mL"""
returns 26 mL
